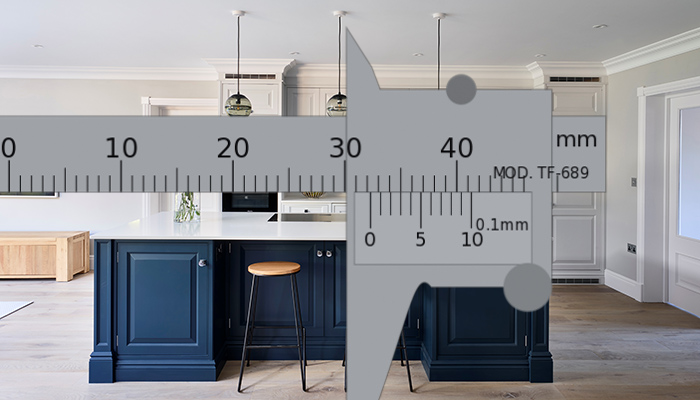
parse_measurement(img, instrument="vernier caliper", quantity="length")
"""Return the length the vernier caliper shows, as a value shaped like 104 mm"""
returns 32.3 mm
